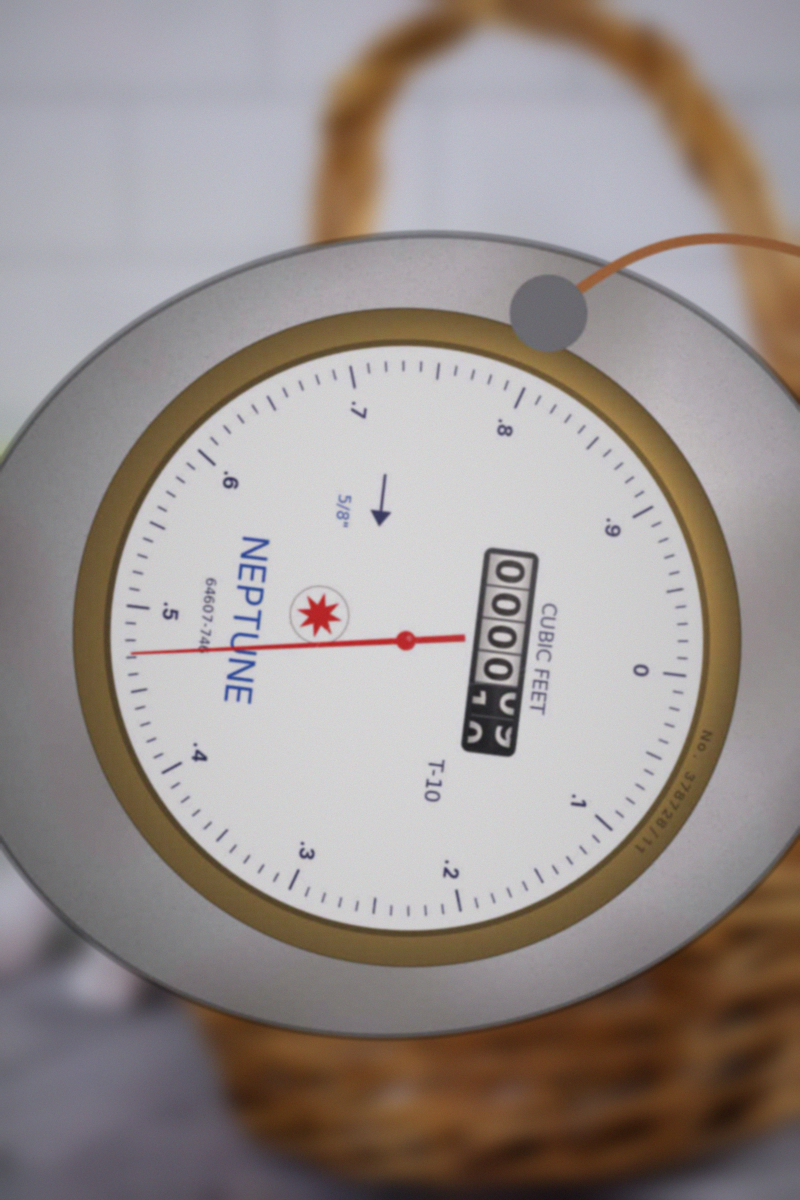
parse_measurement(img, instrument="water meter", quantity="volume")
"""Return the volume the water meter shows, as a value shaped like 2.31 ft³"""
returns 9.47 ft³
